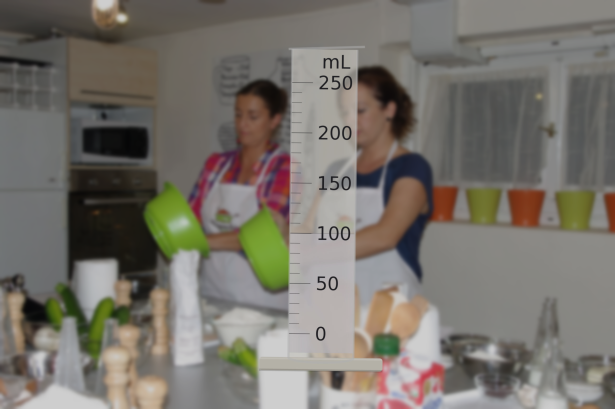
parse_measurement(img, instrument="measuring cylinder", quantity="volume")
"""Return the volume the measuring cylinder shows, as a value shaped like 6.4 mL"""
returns 100 mL
